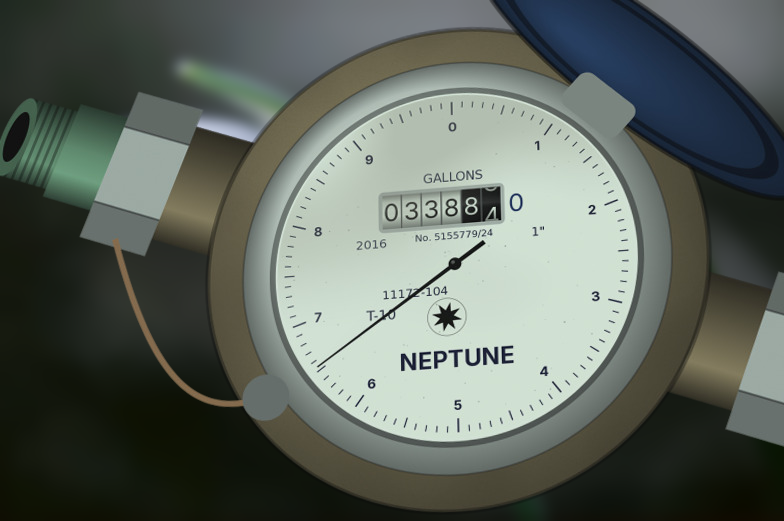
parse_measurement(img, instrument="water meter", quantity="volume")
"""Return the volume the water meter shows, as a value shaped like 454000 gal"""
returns 338836.5 gal
